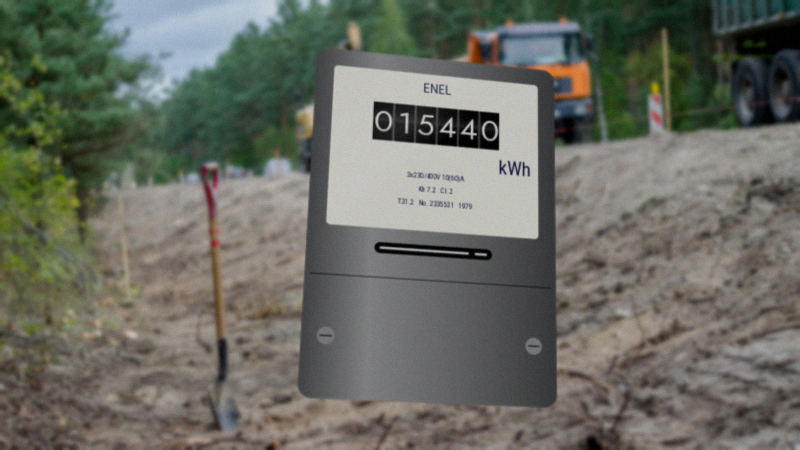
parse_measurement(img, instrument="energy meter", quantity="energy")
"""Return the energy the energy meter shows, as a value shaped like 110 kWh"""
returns 15440 kWh
